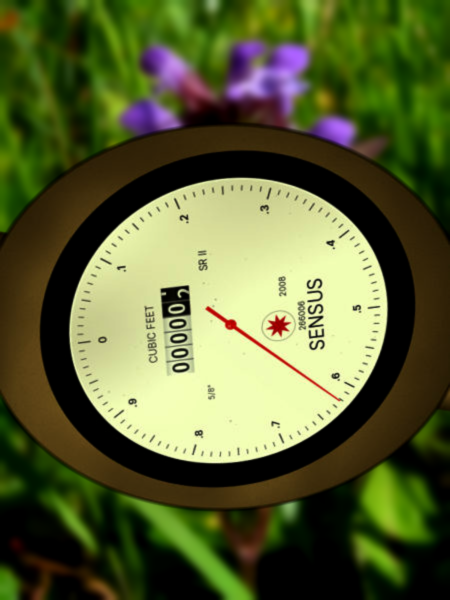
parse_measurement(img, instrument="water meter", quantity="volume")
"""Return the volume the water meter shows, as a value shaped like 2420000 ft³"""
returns 1.62 ft³
